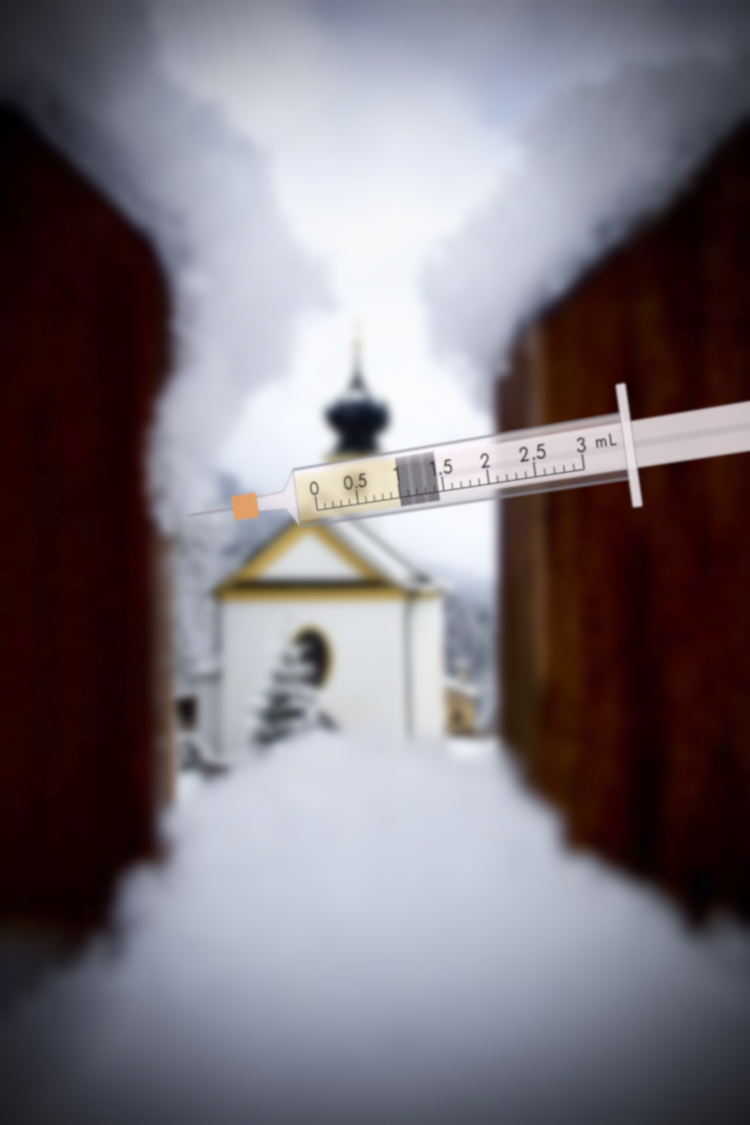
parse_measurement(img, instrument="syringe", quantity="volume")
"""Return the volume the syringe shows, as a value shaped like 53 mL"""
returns 1 mL
